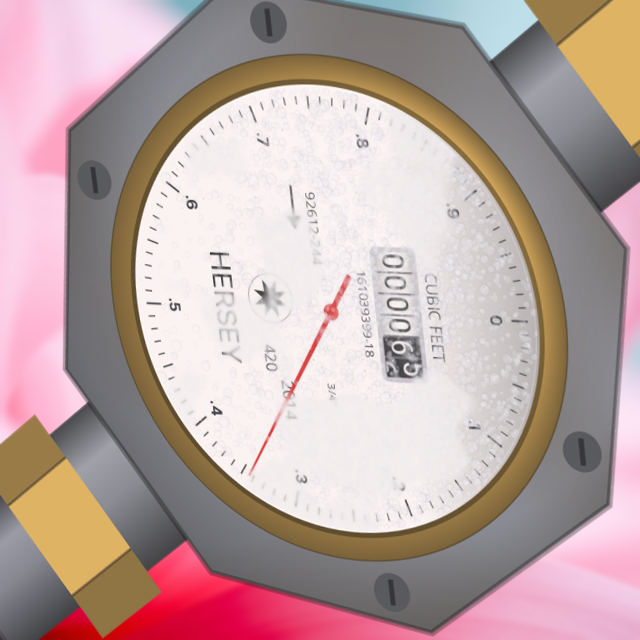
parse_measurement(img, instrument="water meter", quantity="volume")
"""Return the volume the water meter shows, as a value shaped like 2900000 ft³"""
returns 65.34 ft³
